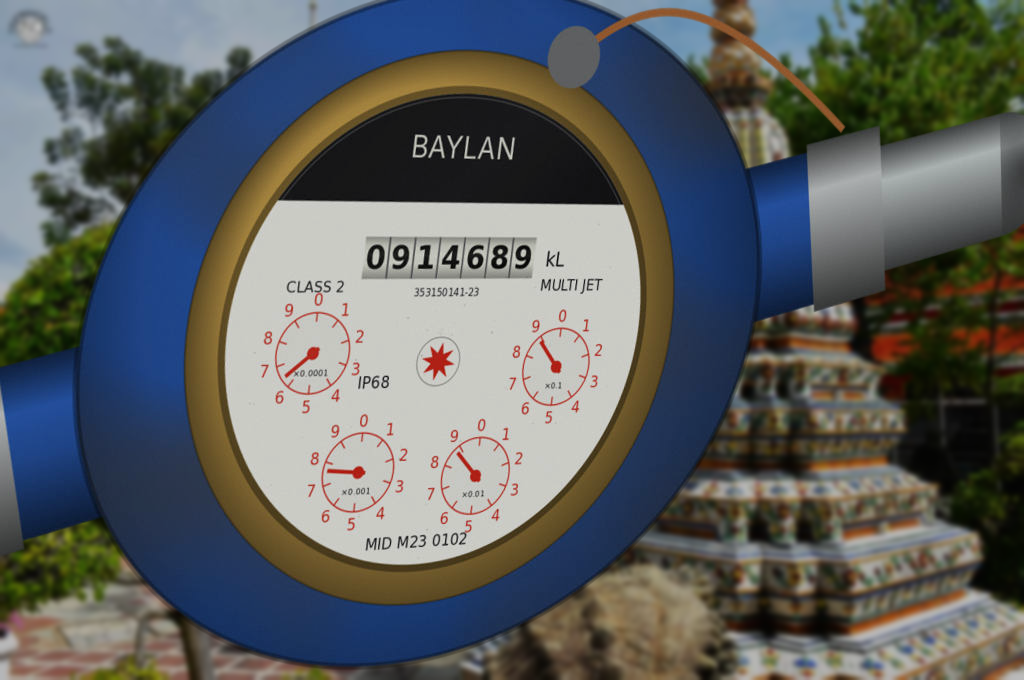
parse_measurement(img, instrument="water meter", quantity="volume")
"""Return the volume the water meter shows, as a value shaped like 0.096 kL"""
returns 914689.8876 kL
